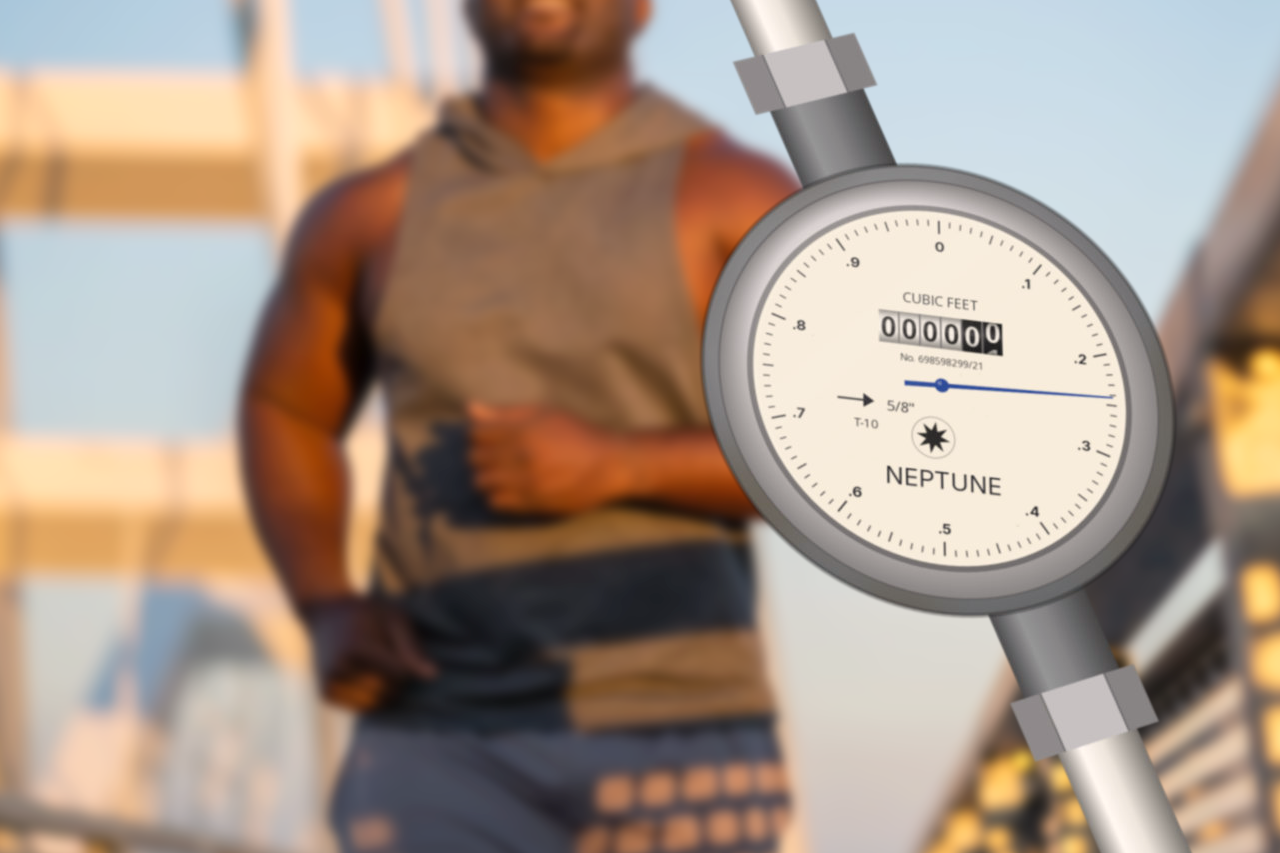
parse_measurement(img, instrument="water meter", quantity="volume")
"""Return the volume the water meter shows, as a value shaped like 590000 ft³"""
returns 0.24 ft³
